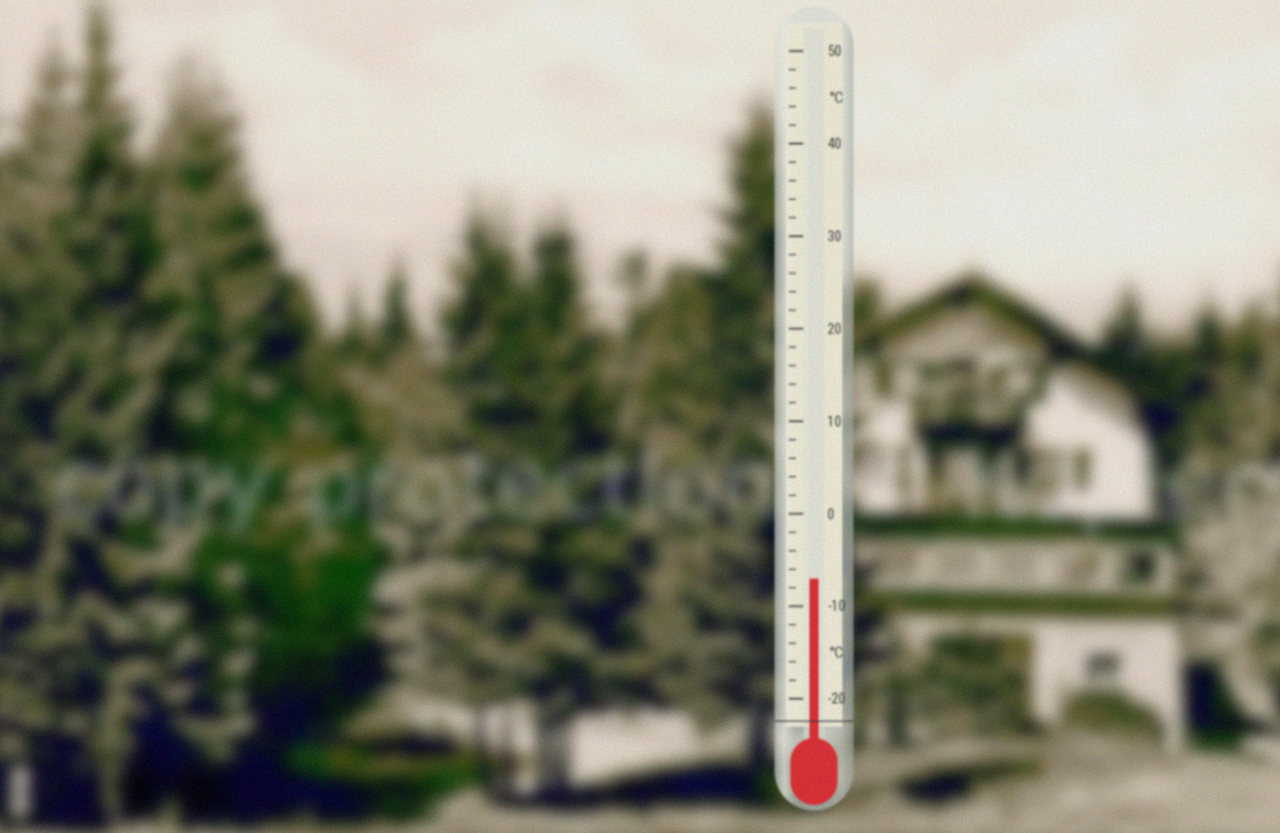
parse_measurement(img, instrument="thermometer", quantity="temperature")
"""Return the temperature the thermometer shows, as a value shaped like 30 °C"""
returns -7 °C
